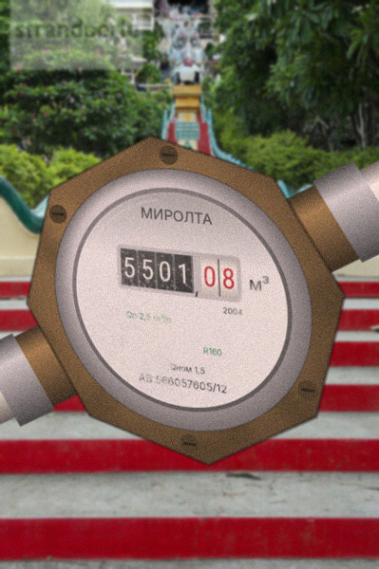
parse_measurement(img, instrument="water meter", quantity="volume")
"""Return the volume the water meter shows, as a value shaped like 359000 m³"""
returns 5501.08 m³
